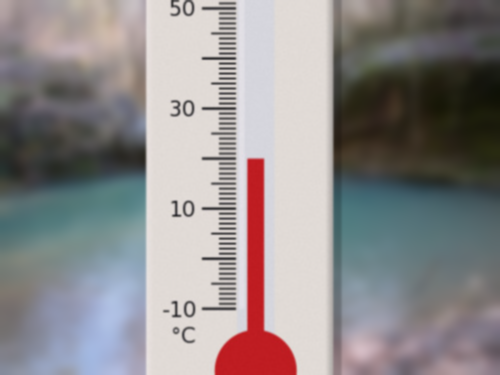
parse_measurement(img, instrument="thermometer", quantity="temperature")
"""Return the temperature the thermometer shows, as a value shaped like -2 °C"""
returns 20 °C
